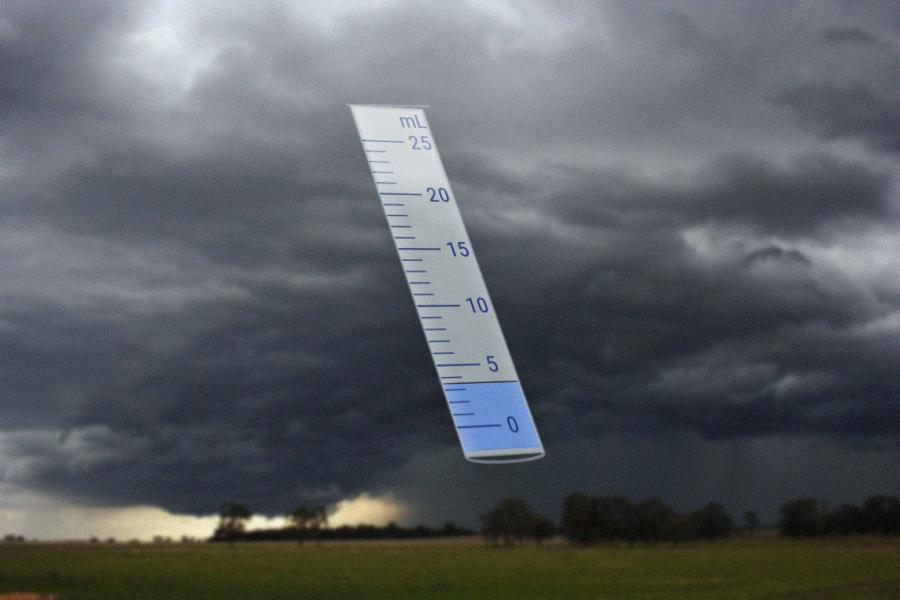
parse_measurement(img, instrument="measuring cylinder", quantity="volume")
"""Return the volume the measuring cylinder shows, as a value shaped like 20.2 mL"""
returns 3.5 mL
